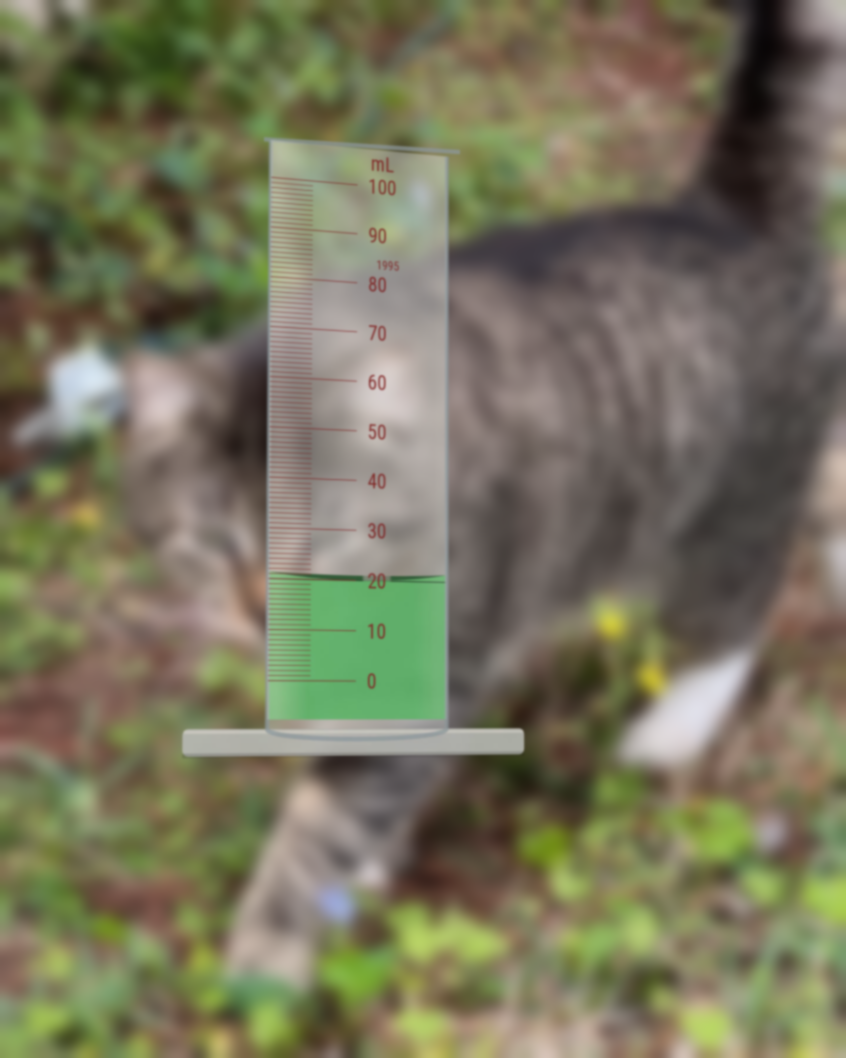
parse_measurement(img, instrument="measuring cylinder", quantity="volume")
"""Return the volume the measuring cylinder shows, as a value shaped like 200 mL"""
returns 20 mL
